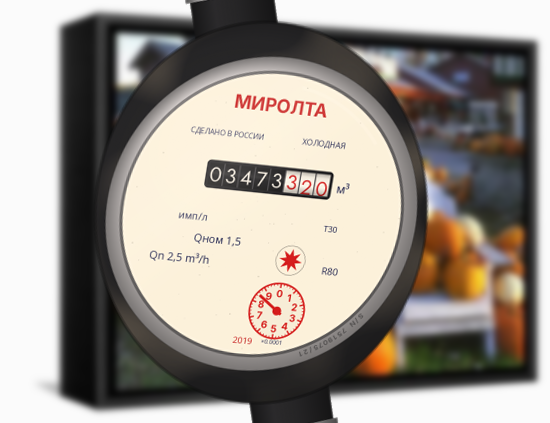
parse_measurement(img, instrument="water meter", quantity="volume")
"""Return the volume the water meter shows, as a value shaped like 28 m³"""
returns 3473.3198 m³
